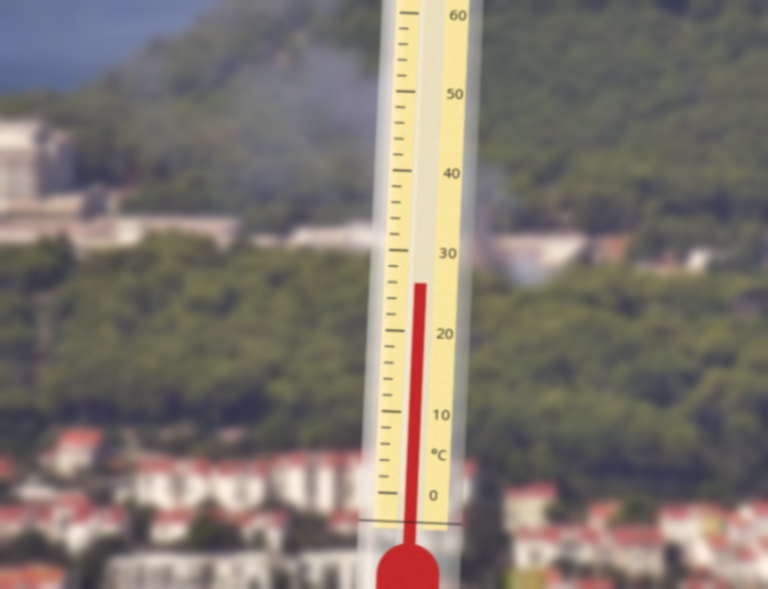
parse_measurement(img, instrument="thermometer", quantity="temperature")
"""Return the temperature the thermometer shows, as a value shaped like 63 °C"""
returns 26 °C
